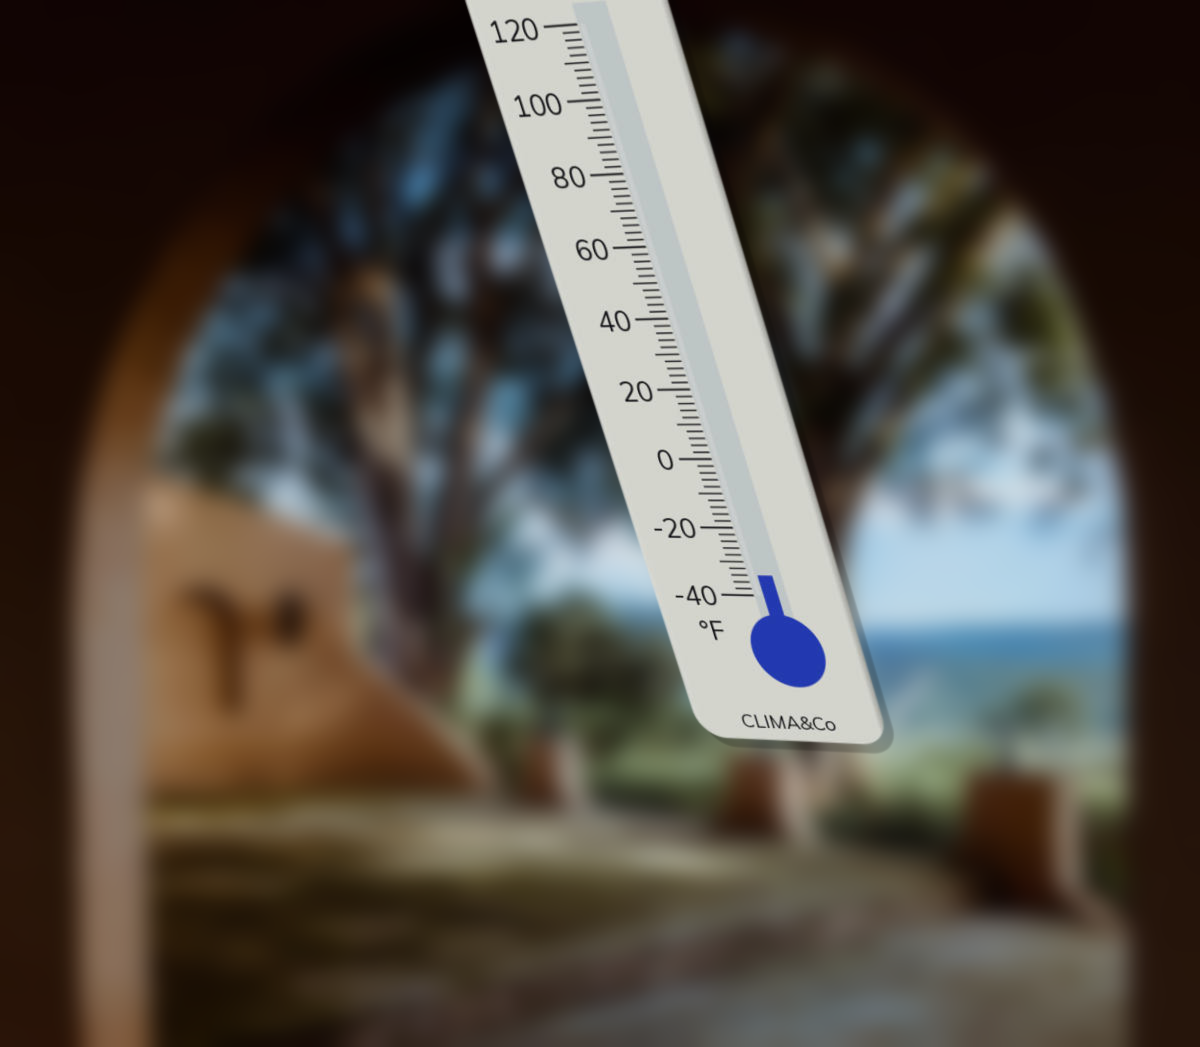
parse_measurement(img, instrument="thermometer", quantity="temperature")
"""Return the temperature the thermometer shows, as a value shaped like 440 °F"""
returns -34 °F
